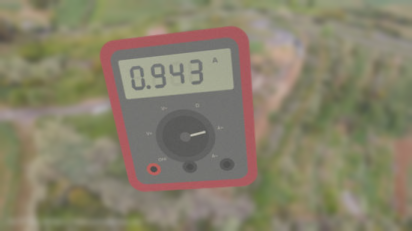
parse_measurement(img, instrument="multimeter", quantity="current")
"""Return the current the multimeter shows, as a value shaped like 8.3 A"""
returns 0.943 A
